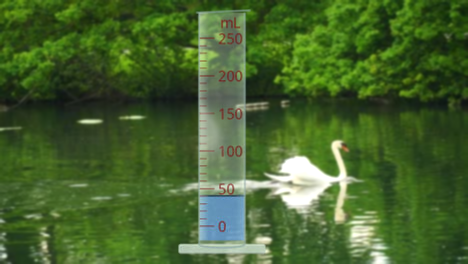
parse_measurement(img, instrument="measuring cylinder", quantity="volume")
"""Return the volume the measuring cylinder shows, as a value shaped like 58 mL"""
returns 40 mL
